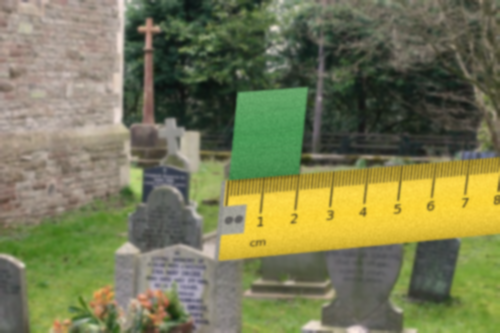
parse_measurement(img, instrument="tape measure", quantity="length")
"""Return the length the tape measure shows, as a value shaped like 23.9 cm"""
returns 2 cm
